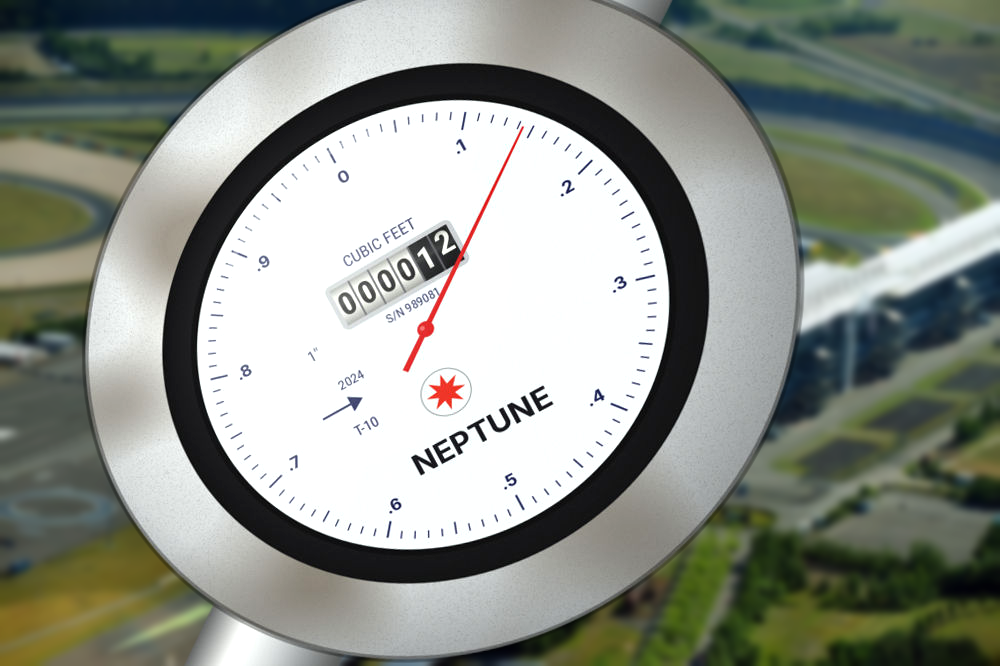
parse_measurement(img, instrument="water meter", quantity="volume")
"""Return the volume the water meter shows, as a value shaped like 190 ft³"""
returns 12.14 ft³
